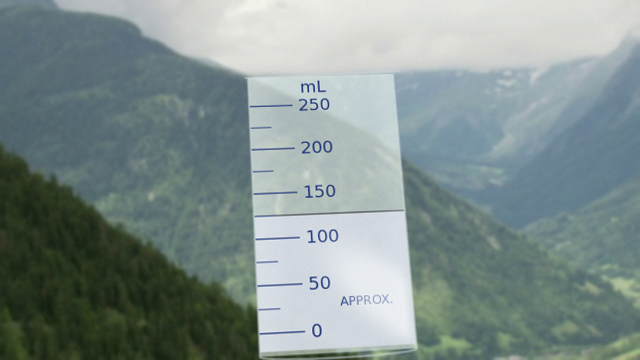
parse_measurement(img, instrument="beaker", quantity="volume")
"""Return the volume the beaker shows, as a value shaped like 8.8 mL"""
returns 125 mL
